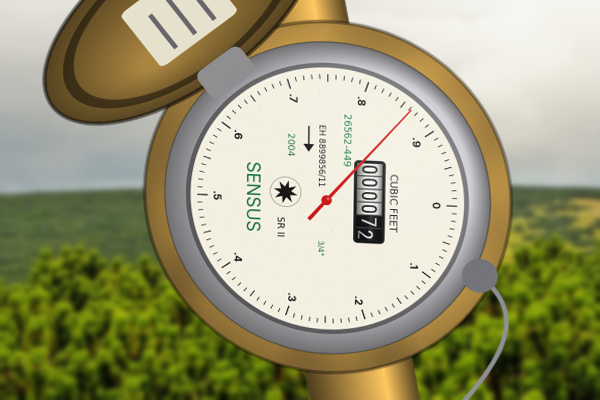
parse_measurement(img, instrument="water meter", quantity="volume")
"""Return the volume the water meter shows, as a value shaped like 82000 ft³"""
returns 71.86 ft³
